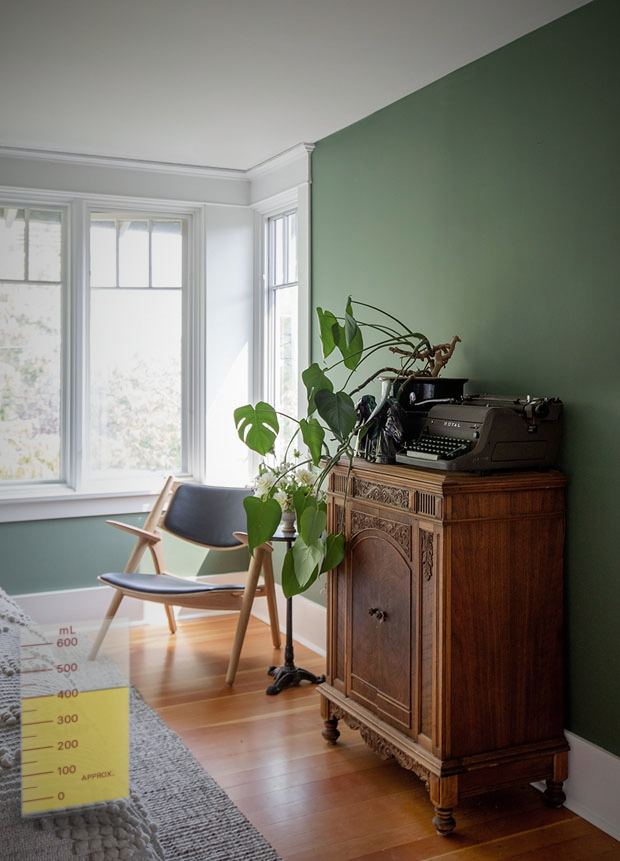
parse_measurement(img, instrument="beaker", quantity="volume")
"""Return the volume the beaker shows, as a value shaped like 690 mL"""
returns 400 mL
